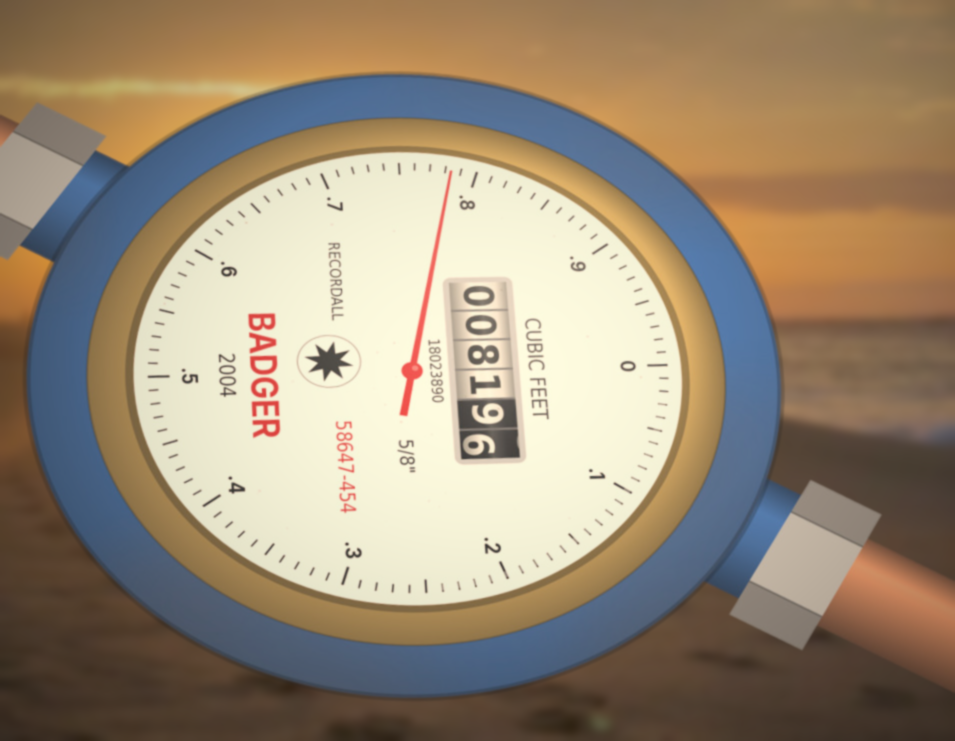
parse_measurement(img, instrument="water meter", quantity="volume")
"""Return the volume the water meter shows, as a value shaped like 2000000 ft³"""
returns 8195.78 ft³
